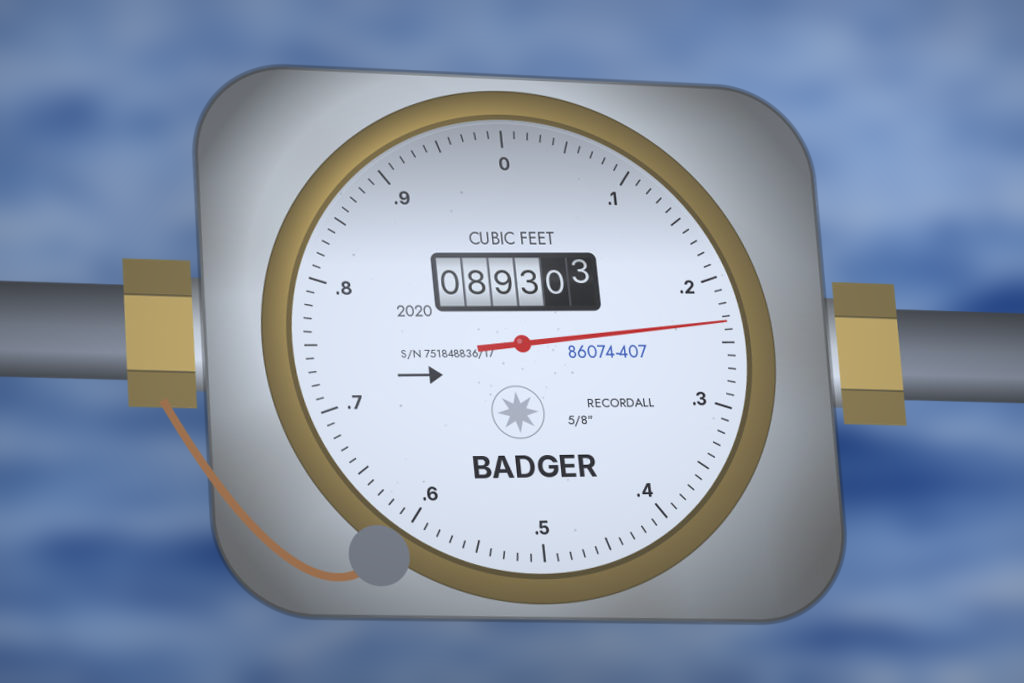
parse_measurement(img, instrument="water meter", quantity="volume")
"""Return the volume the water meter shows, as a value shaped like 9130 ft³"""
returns 89303.23 ft³
